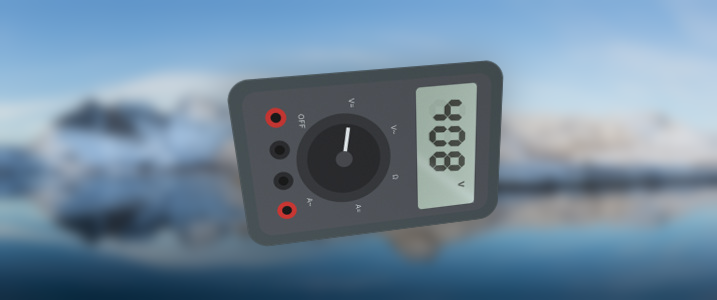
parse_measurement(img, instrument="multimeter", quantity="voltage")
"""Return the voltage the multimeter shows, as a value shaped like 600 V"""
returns 408 V
